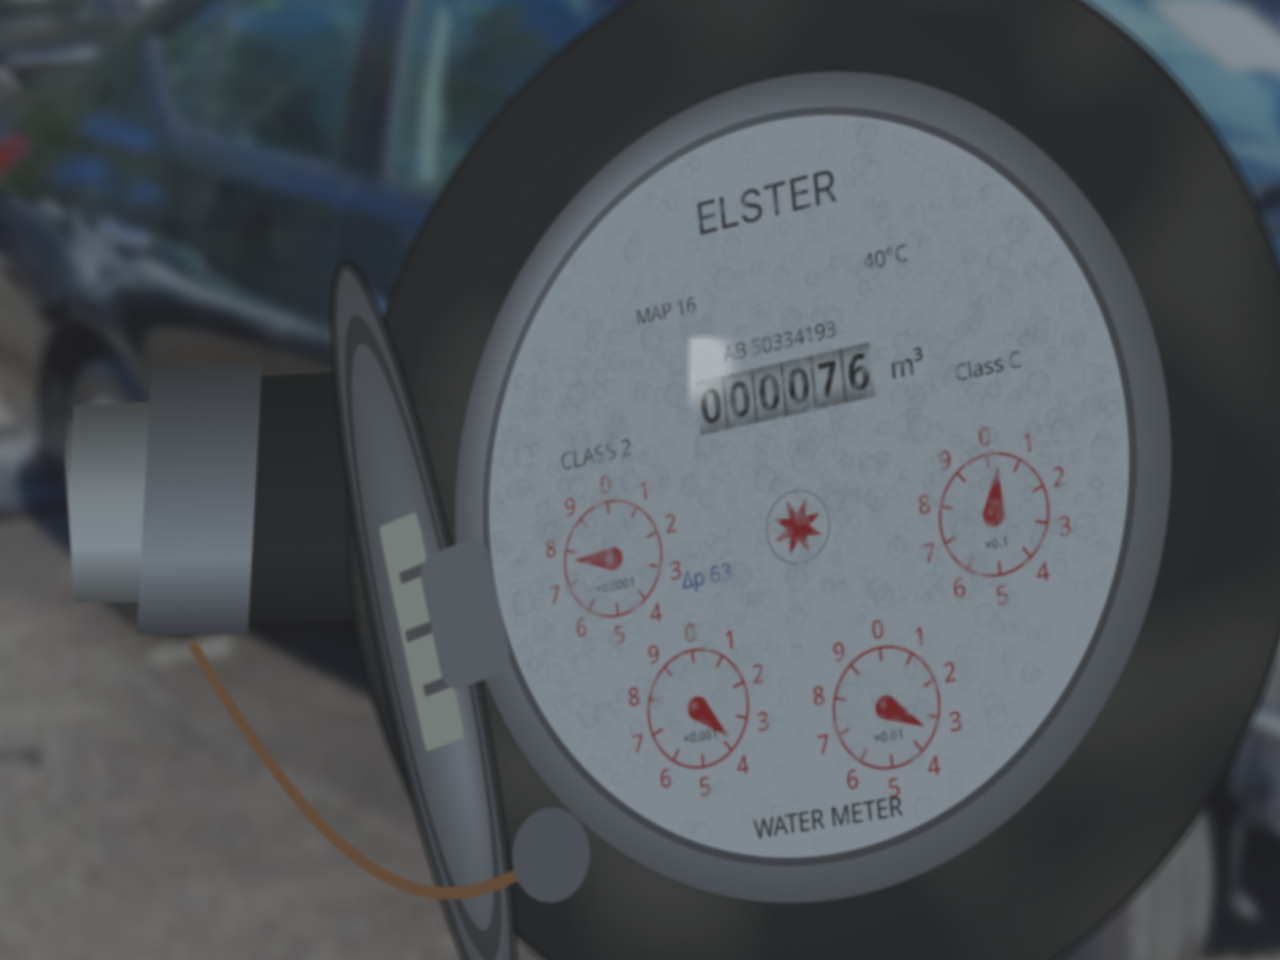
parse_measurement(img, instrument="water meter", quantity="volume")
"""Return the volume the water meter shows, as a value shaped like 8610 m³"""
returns 76.0337 m³
